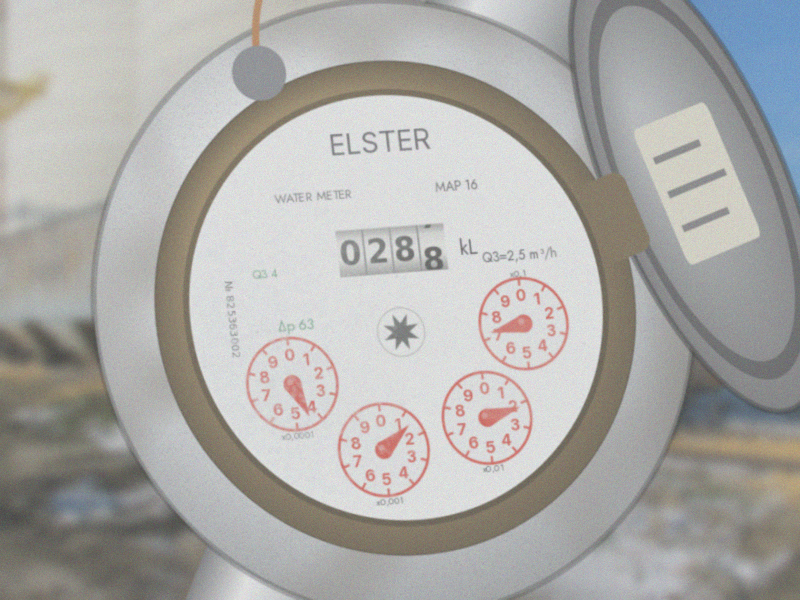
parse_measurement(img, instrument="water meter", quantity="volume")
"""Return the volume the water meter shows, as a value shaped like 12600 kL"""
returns 287.7214 kL
